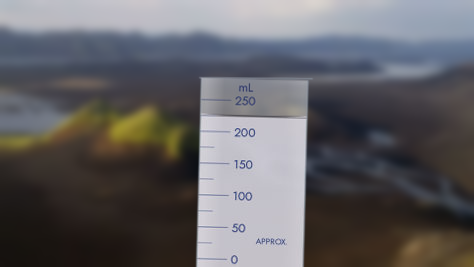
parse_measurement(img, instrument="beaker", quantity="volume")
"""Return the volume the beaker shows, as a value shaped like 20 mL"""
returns 225 mL
